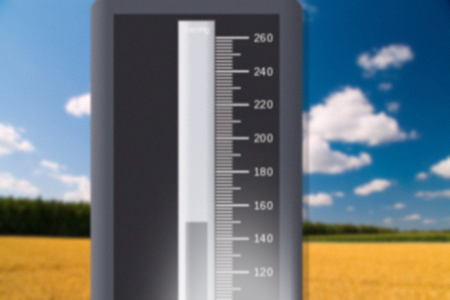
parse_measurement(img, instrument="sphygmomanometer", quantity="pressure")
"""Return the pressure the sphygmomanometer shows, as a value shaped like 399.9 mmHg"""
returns 150 mmHg
